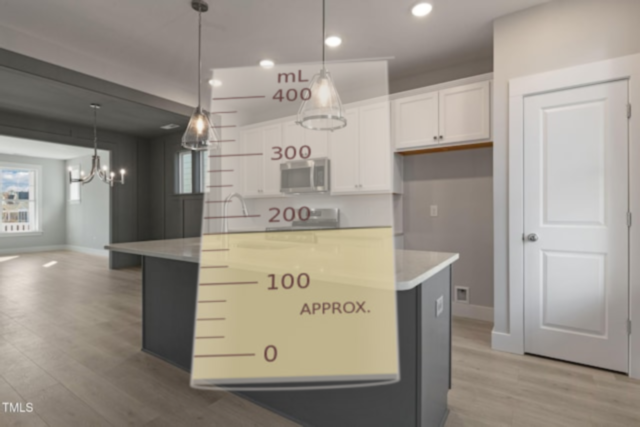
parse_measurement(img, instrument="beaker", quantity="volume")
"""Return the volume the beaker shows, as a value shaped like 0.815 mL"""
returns 175 mL
